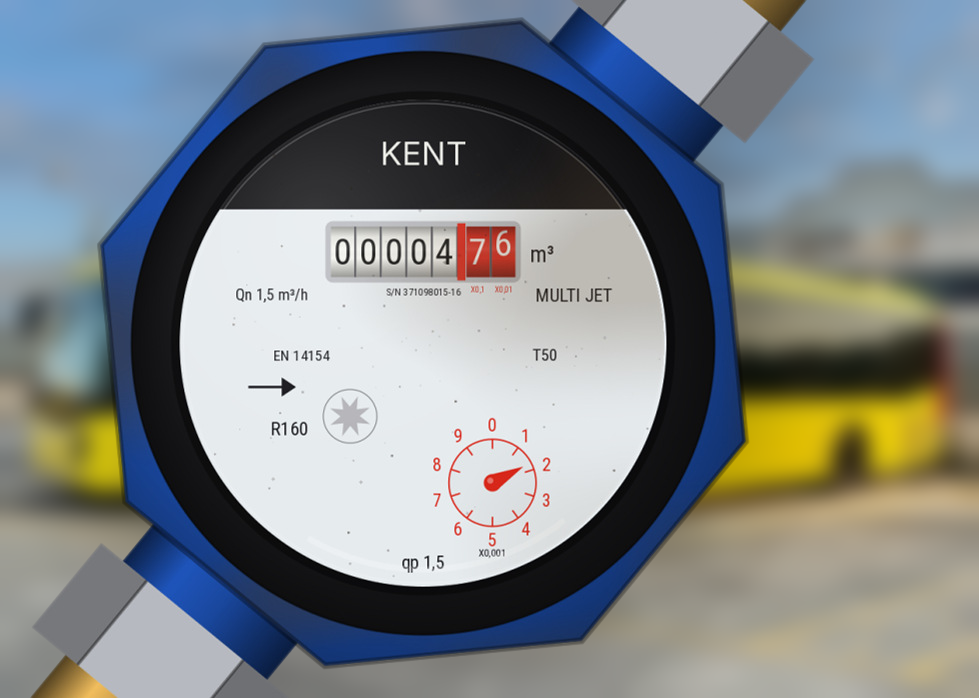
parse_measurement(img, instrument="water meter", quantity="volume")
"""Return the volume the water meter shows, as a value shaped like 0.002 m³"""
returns 4.761 m³
